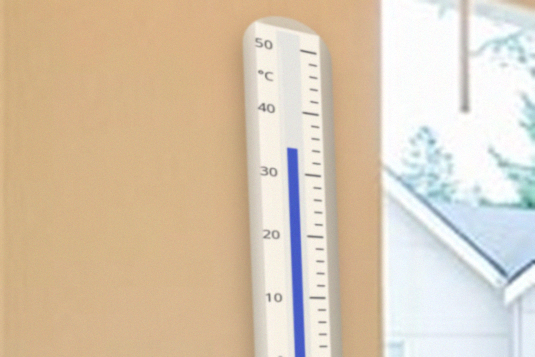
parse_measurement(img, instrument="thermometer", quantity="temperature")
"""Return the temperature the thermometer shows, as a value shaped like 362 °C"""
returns 34 °C
